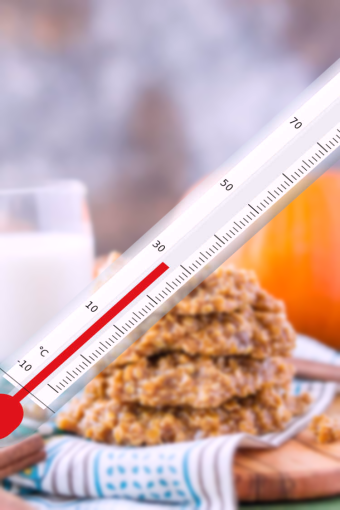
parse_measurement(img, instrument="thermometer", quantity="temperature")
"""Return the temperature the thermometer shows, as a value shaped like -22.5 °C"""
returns 28 °C
